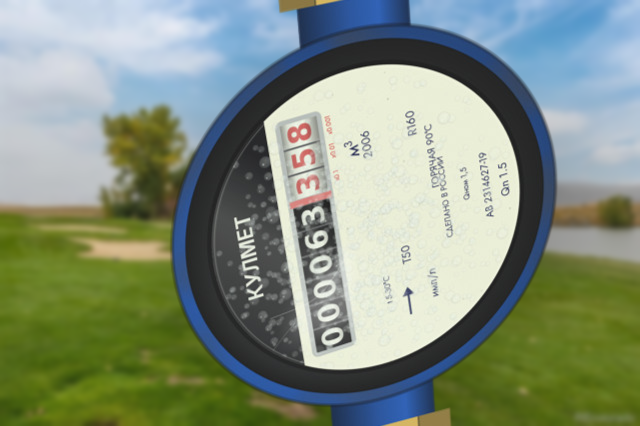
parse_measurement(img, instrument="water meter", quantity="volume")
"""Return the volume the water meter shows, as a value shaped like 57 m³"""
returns 63.358 m³
